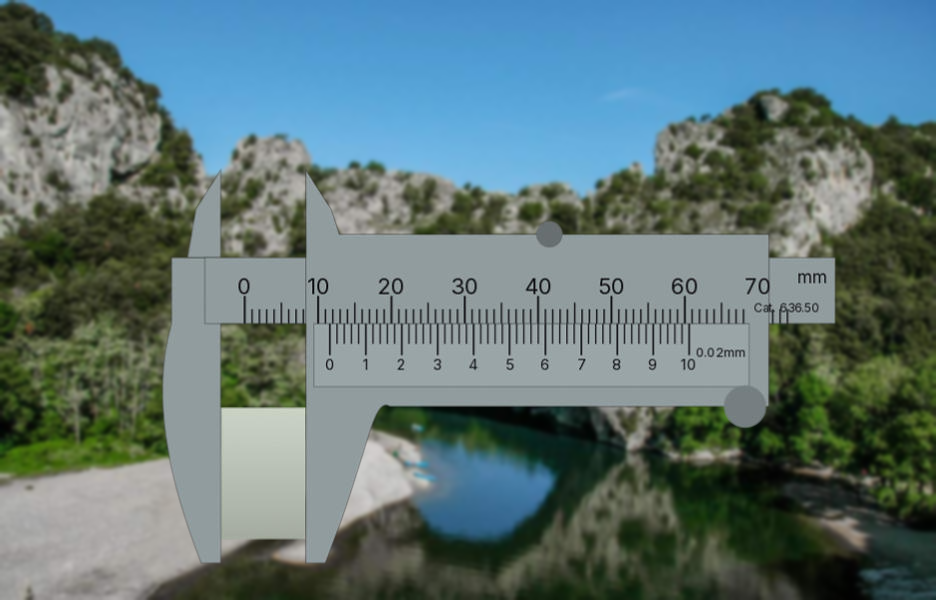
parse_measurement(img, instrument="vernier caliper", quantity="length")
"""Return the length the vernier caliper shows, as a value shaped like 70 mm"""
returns 11.6 mm
